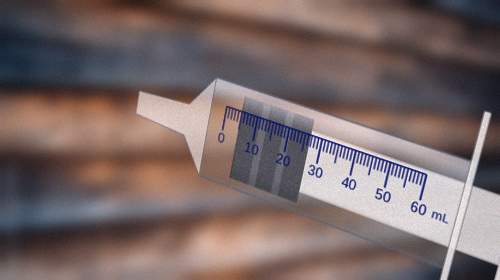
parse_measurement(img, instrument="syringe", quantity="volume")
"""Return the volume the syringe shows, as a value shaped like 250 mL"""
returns 5 mL
